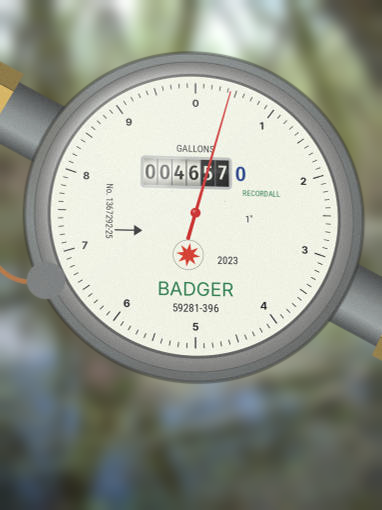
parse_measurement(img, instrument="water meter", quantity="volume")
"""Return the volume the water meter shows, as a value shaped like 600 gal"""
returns 46570.4 gal
